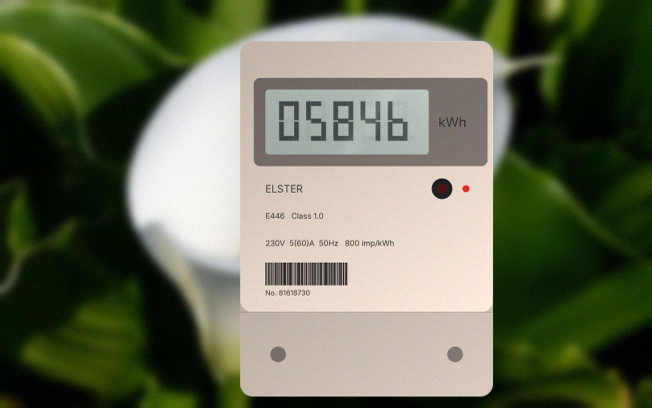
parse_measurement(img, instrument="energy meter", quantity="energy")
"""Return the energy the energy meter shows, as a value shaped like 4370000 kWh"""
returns 5846 kWh
